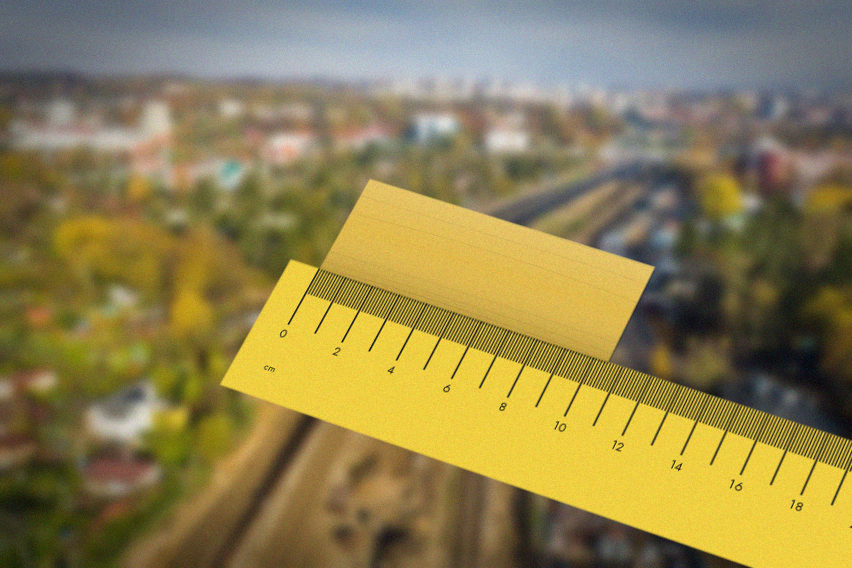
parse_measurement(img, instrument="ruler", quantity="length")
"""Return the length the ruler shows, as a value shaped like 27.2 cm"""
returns 10.5 cm
